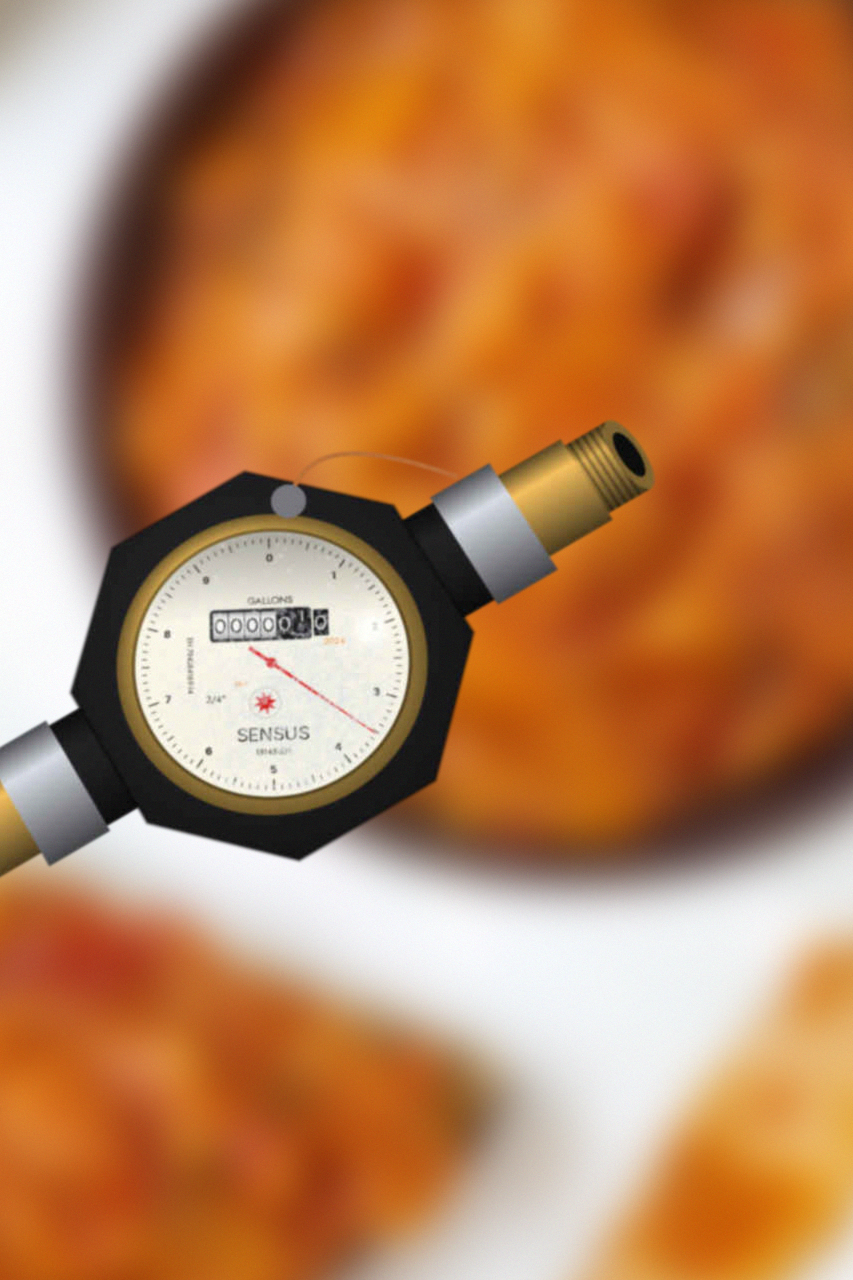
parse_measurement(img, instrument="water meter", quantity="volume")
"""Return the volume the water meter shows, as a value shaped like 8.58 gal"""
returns 13.5 gal
